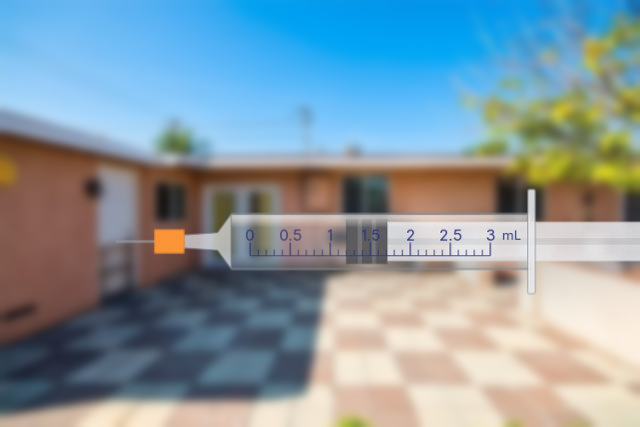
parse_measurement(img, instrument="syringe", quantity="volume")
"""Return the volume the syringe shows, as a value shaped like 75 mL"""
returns 1.2 mL
